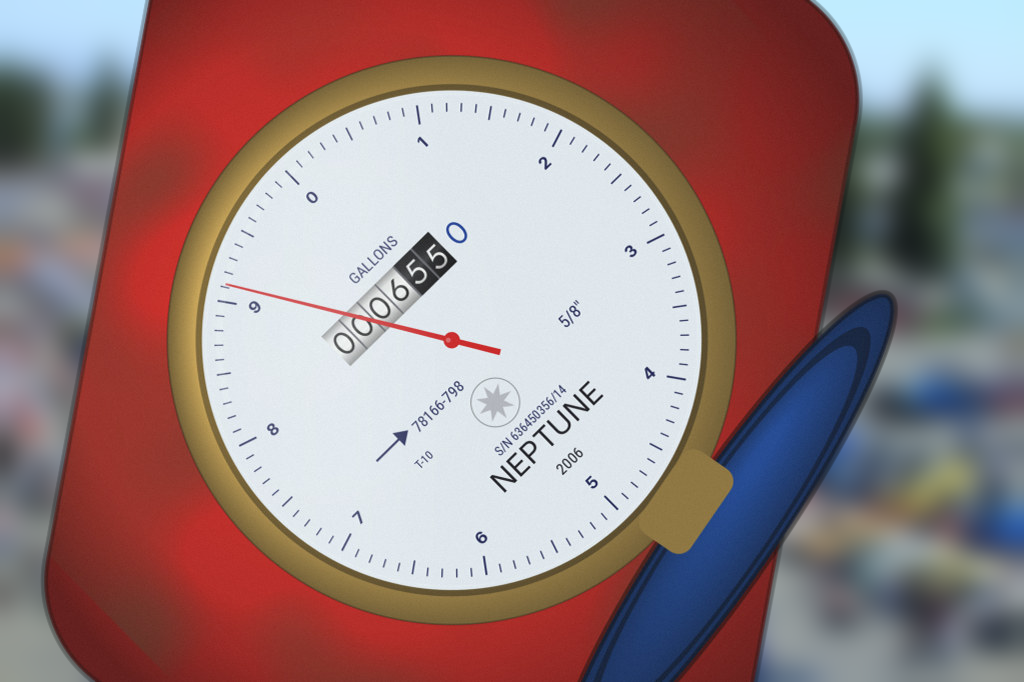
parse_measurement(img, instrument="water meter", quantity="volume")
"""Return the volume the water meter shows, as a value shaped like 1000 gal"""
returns 6549.1 gal
